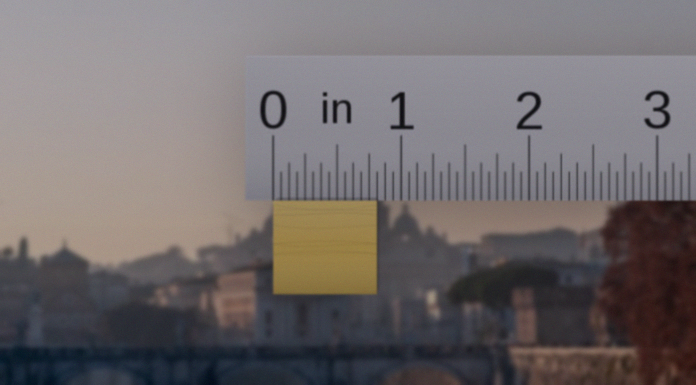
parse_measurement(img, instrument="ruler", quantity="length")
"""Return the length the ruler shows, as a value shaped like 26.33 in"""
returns 0.8125 in
